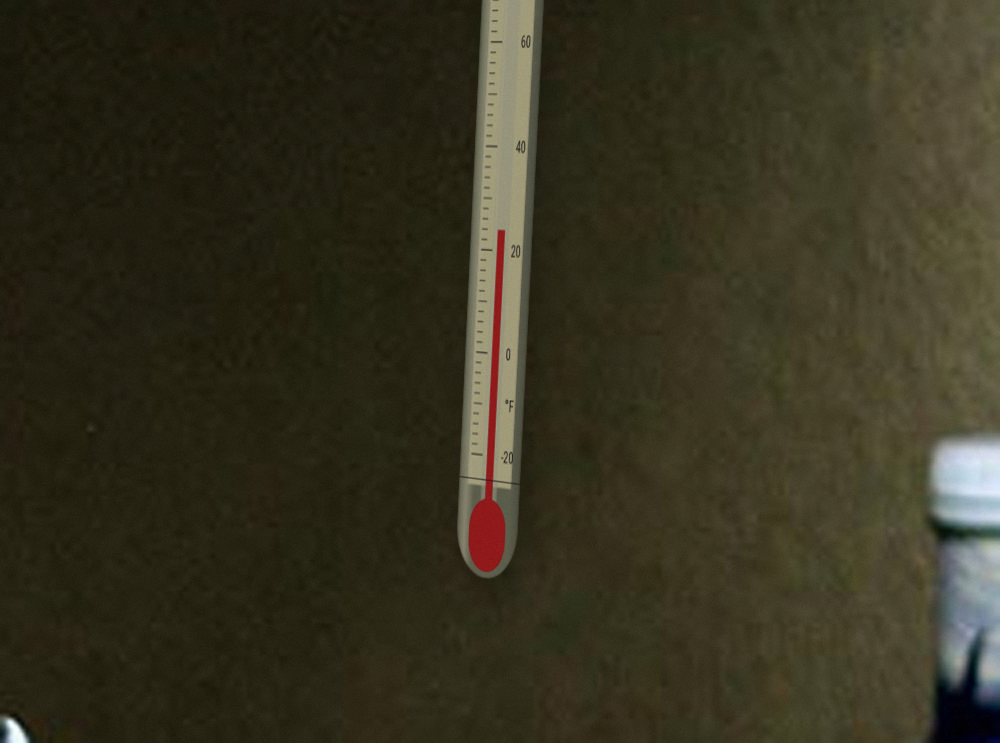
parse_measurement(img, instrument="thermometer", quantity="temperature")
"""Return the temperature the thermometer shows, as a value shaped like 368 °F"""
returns 24 °F
